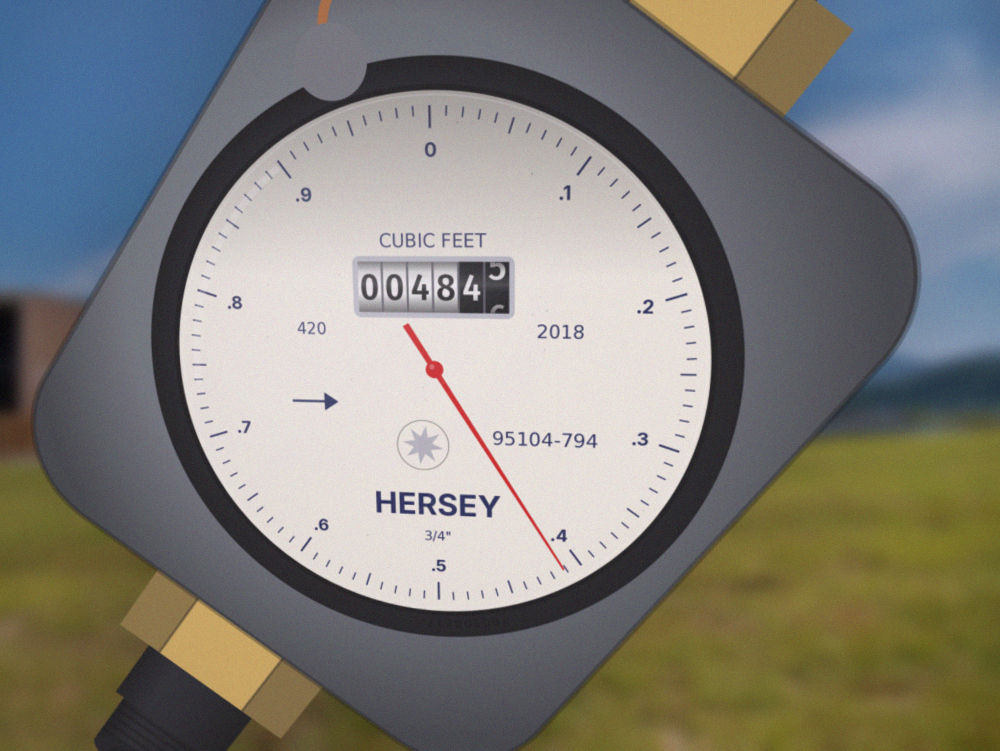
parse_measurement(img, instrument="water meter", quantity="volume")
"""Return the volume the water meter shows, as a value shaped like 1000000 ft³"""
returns 4845.41 ft³
